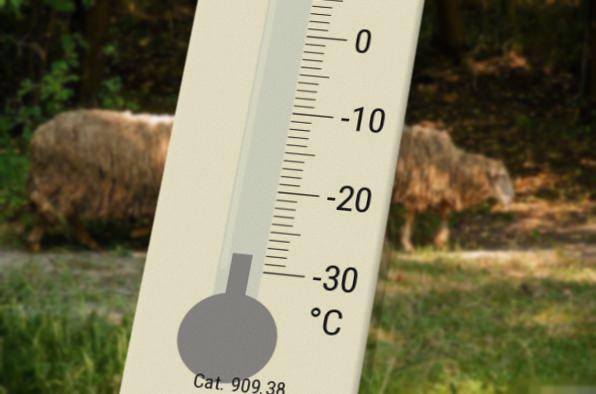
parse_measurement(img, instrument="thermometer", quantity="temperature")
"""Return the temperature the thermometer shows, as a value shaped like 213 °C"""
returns -28 °C
